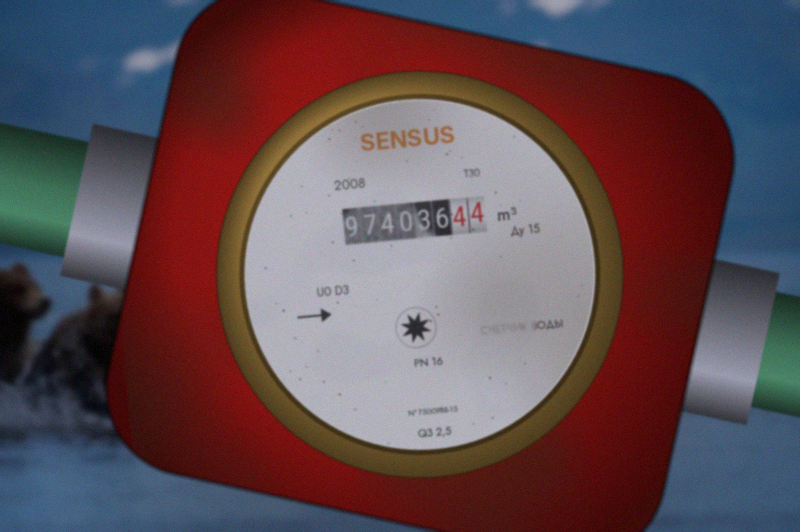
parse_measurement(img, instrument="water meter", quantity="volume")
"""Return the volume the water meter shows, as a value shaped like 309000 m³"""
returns 974036.44 m³
